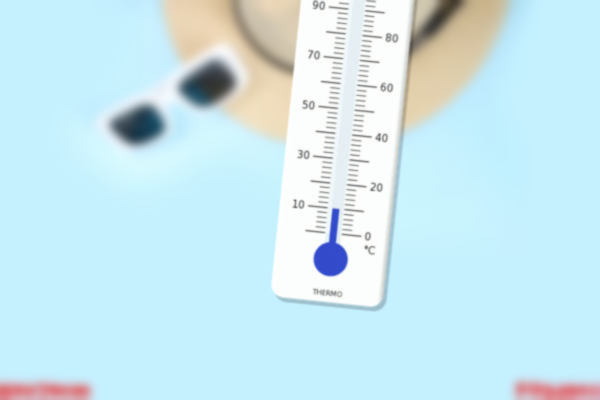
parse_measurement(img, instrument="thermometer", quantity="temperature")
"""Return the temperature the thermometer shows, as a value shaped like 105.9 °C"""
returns 10 °C
